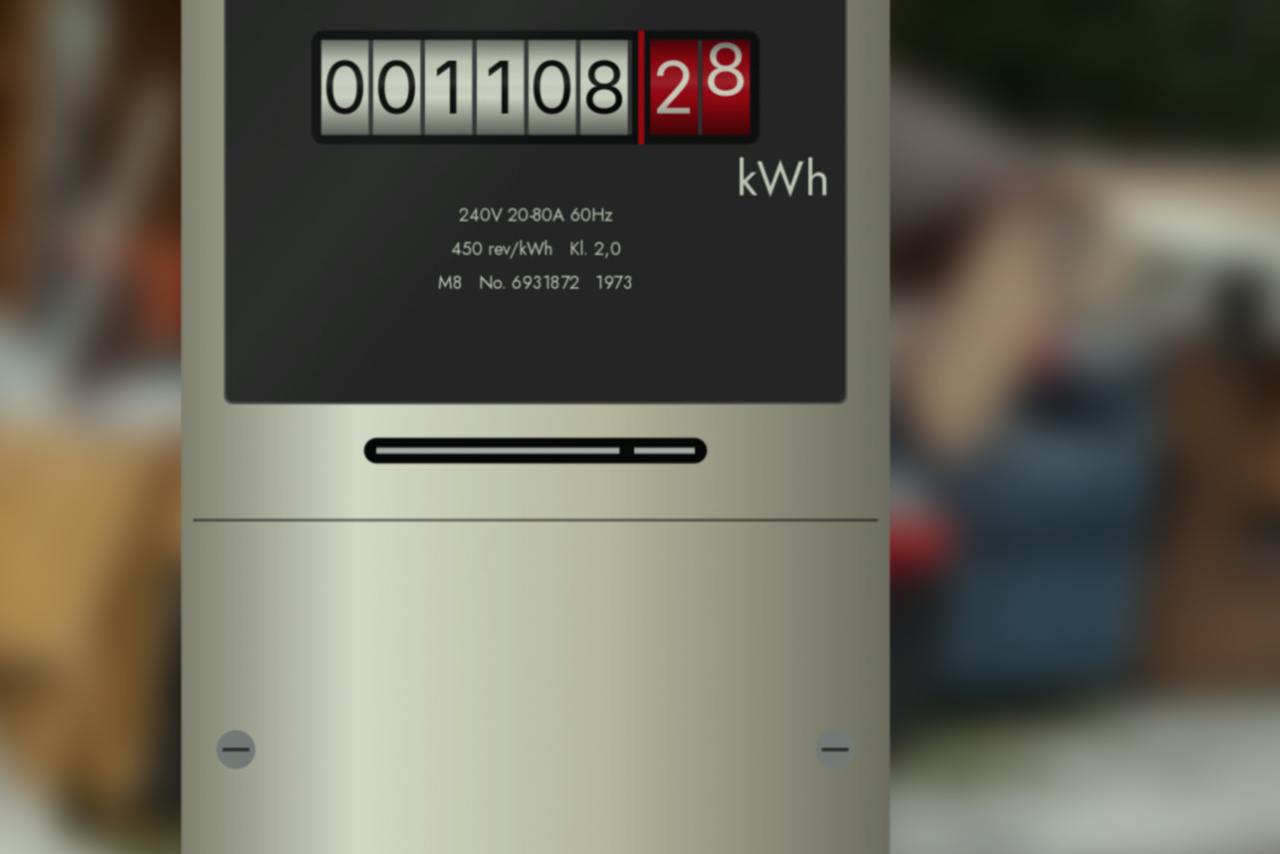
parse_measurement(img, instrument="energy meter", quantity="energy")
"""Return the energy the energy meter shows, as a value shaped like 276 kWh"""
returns 1108.28 kWh
